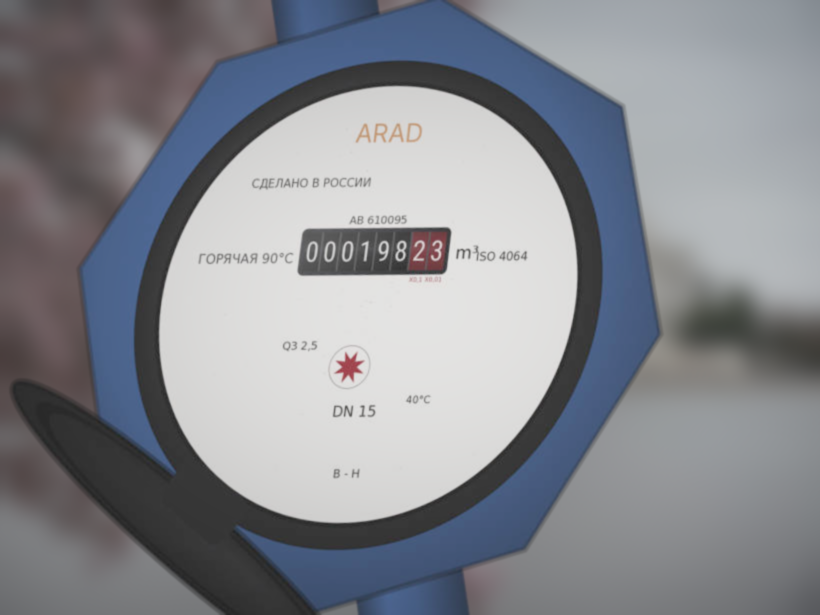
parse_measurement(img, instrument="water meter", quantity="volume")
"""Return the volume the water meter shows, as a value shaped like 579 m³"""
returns 198.23 m³
